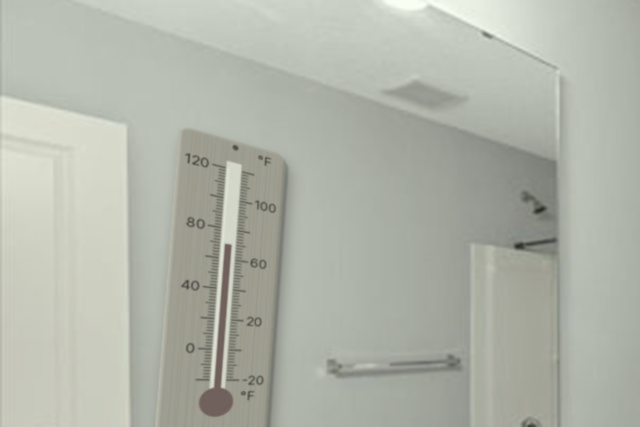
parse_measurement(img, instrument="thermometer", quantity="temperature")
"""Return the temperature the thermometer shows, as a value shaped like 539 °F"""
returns 70 °F
